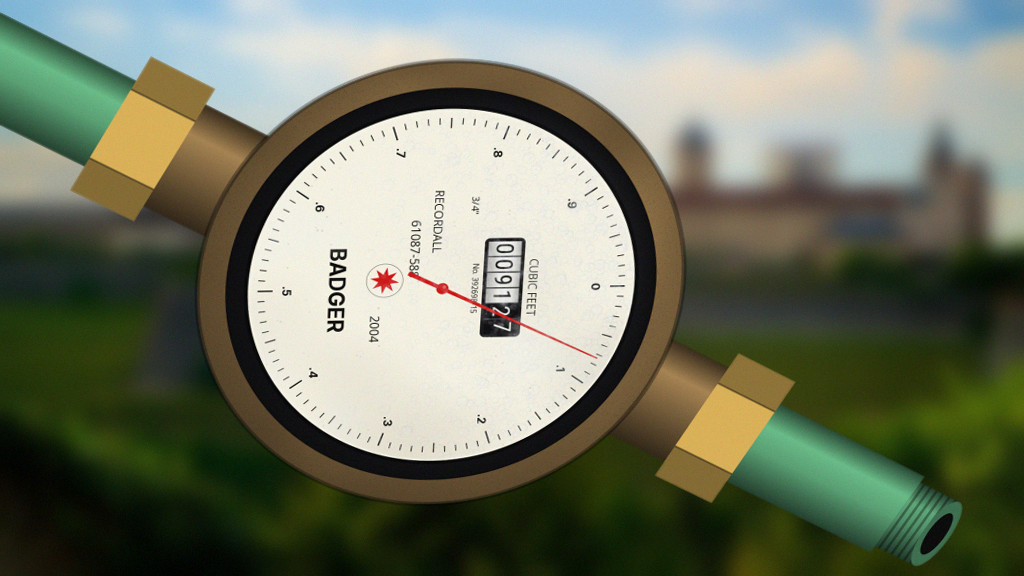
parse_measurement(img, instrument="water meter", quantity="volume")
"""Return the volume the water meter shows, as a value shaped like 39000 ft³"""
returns 9127.07 ft³
